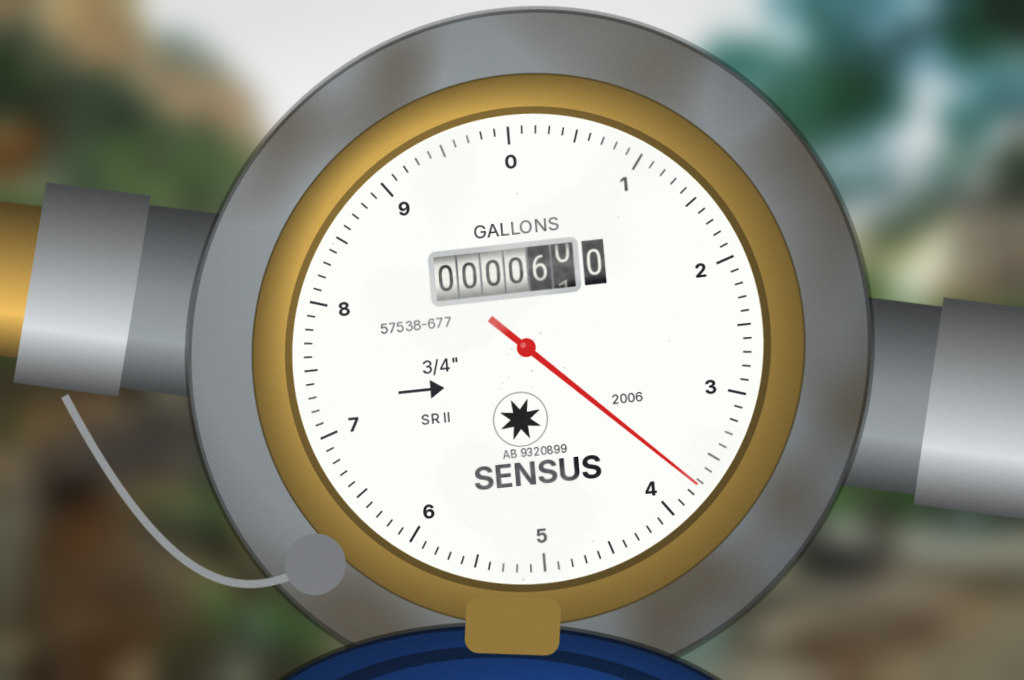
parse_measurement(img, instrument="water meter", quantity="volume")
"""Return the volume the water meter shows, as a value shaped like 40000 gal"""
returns 603.7 gal
